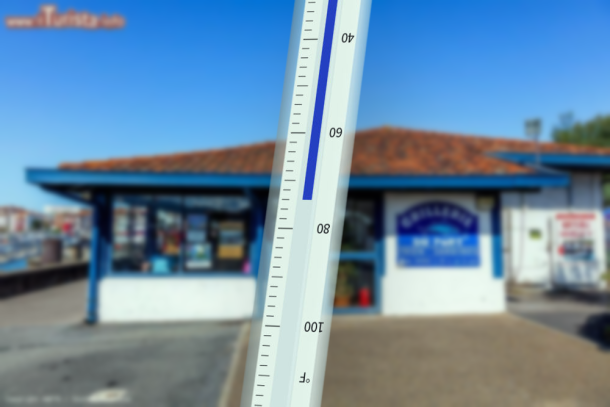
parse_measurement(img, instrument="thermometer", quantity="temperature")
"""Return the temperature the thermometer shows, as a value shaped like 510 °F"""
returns 74 °F
